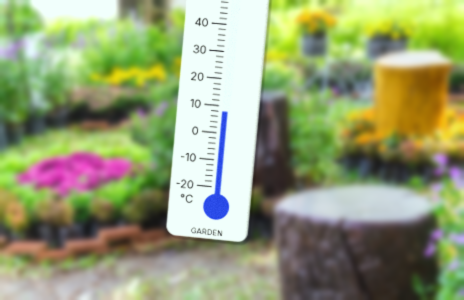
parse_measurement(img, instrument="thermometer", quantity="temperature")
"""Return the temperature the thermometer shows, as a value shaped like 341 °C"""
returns 8 °C
